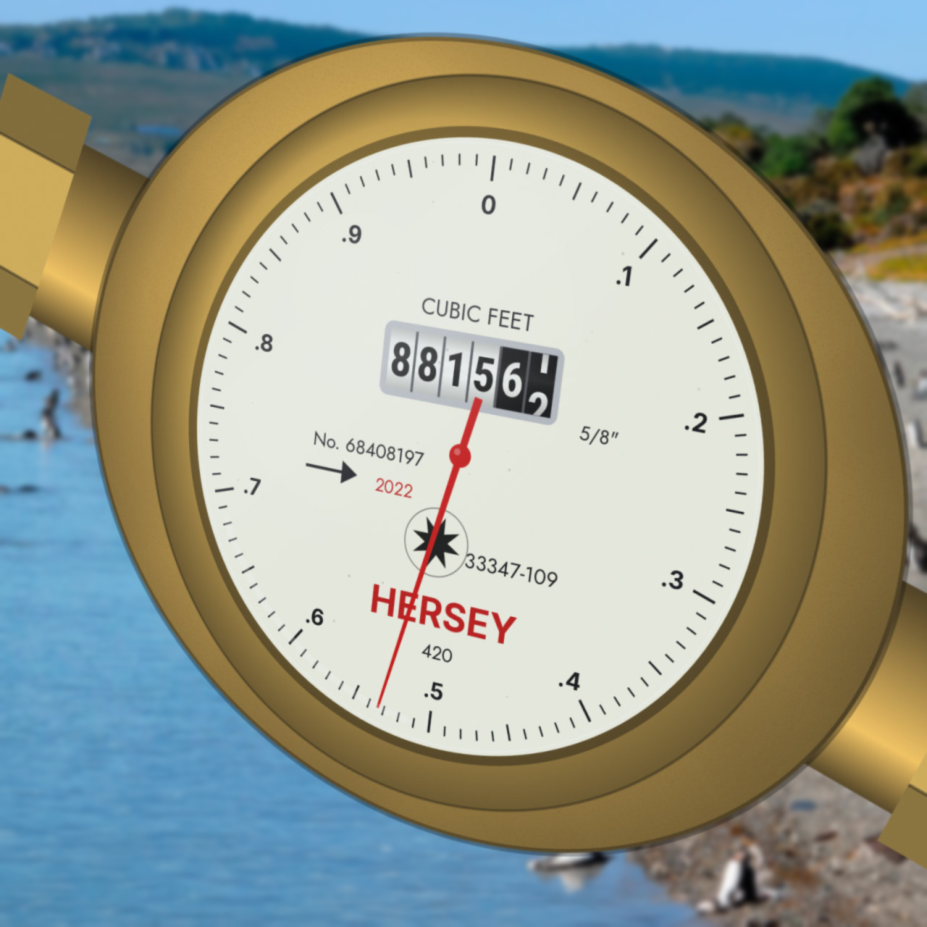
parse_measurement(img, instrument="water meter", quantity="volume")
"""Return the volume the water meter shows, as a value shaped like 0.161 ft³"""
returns 881561.53 ft³
